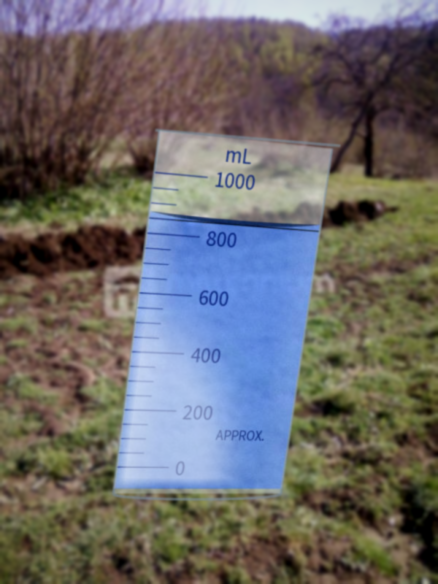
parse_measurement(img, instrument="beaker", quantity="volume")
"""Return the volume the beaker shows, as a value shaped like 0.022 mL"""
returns 850 mL
